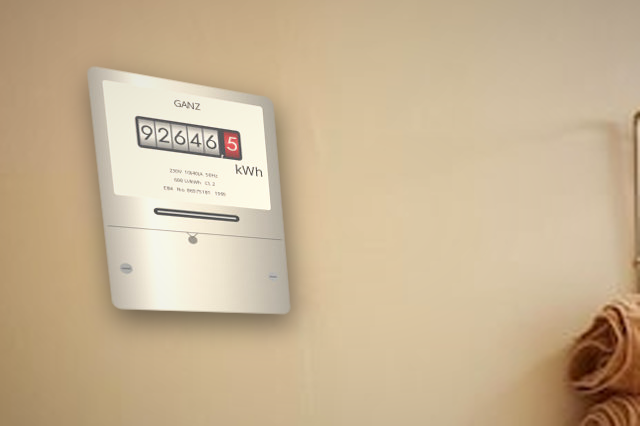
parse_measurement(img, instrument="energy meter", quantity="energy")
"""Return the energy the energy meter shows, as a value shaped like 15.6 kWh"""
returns 92646.5 kWh
